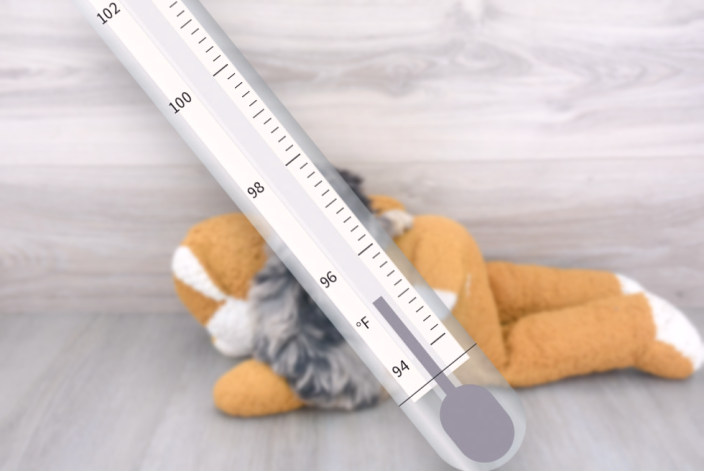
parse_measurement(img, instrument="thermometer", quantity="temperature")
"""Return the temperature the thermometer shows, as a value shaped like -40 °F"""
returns 95.2 °F
